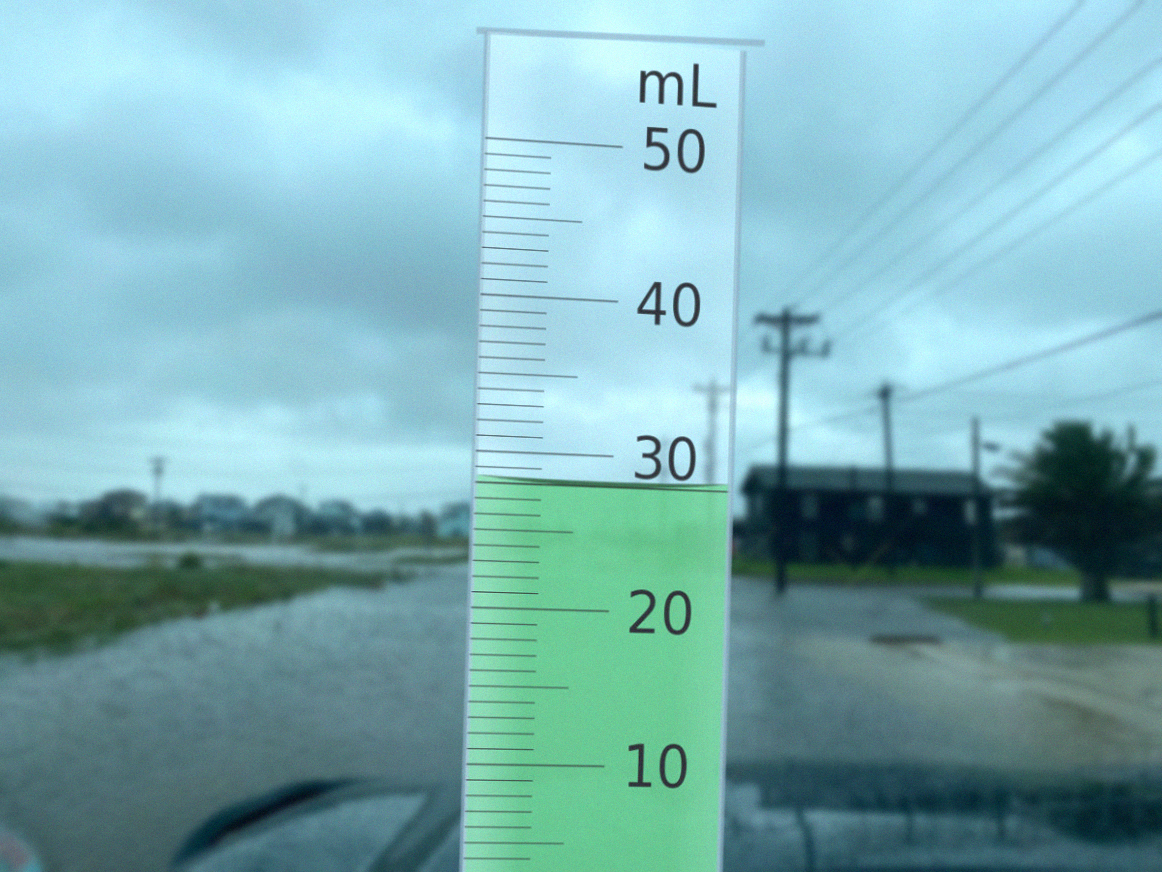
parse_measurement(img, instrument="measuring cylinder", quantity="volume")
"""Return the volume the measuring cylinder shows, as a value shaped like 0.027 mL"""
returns 28 mL
